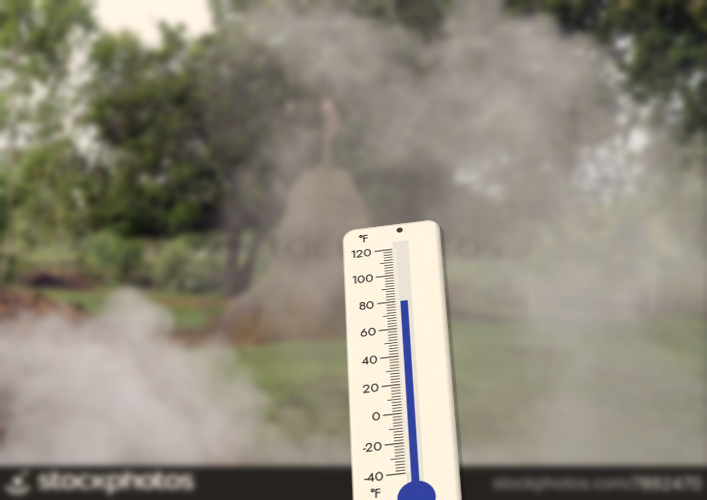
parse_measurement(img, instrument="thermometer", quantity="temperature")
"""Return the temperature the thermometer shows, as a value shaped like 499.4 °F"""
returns 80 °F
